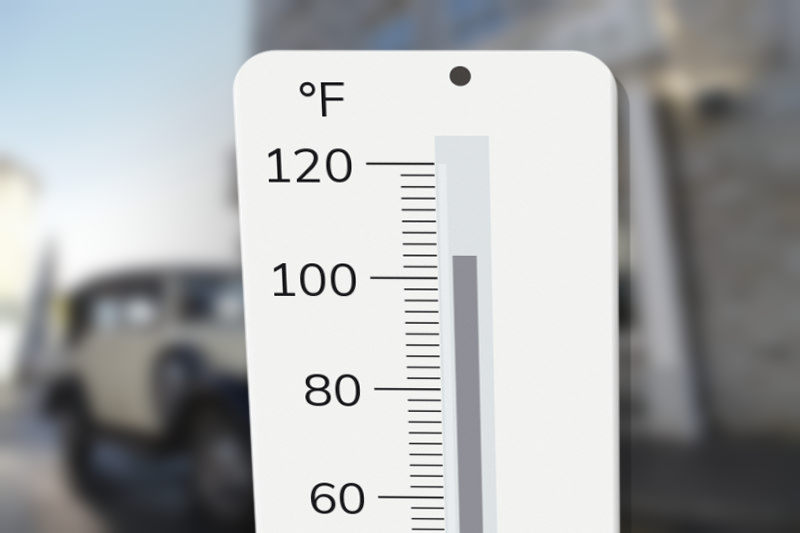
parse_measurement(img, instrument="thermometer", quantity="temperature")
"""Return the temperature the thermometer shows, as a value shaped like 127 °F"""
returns 104 °F
